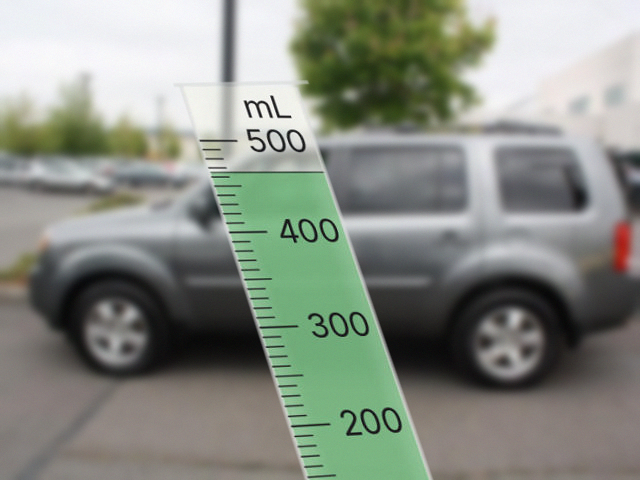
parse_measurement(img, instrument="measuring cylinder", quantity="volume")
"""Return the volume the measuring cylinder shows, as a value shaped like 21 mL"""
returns 465 mL
